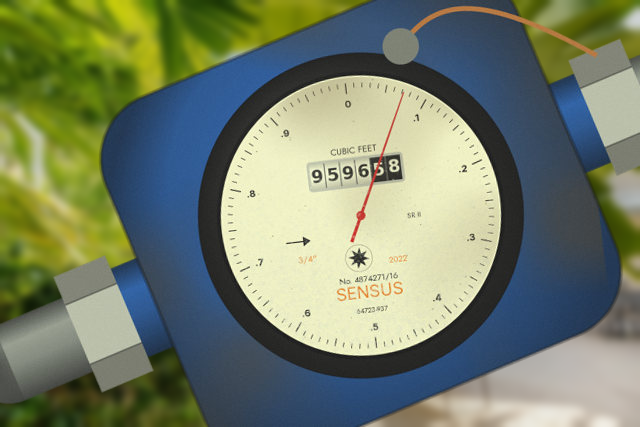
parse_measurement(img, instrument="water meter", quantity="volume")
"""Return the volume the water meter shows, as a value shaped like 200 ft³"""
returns 959658.07 ft³
